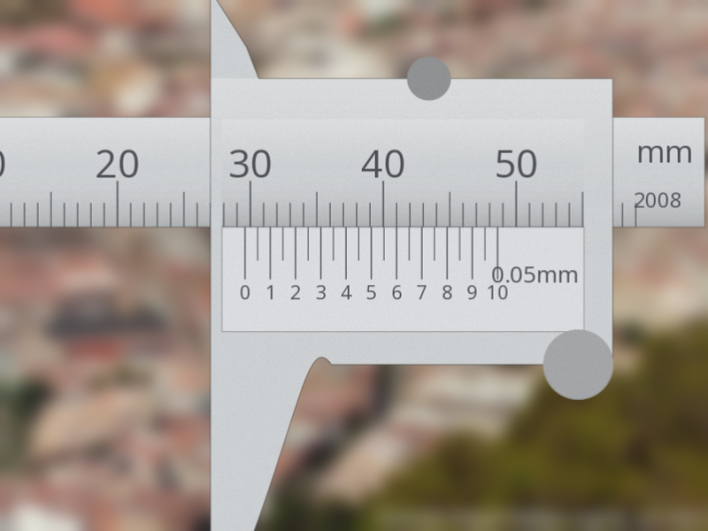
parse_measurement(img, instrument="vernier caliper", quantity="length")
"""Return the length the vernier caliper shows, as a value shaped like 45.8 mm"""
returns 29.6 mm
